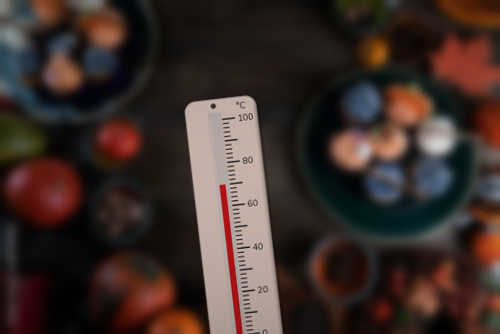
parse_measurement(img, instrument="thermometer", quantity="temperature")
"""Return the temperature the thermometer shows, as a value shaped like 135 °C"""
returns 70 °C
